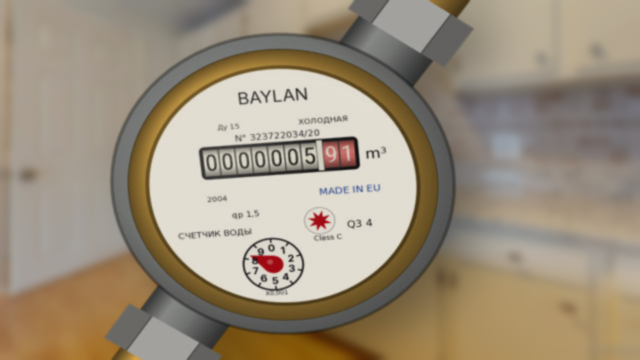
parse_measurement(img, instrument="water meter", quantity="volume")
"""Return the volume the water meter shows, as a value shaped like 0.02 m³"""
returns 5.918 m³
